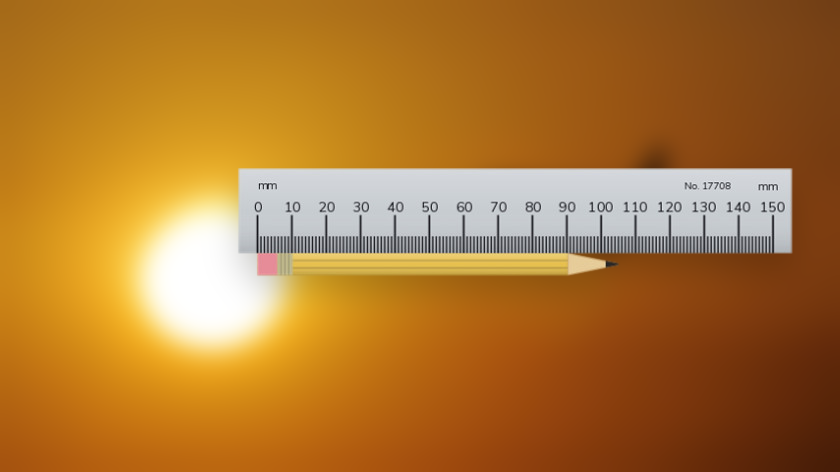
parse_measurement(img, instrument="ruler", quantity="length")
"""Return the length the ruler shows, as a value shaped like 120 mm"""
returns 105 mm
